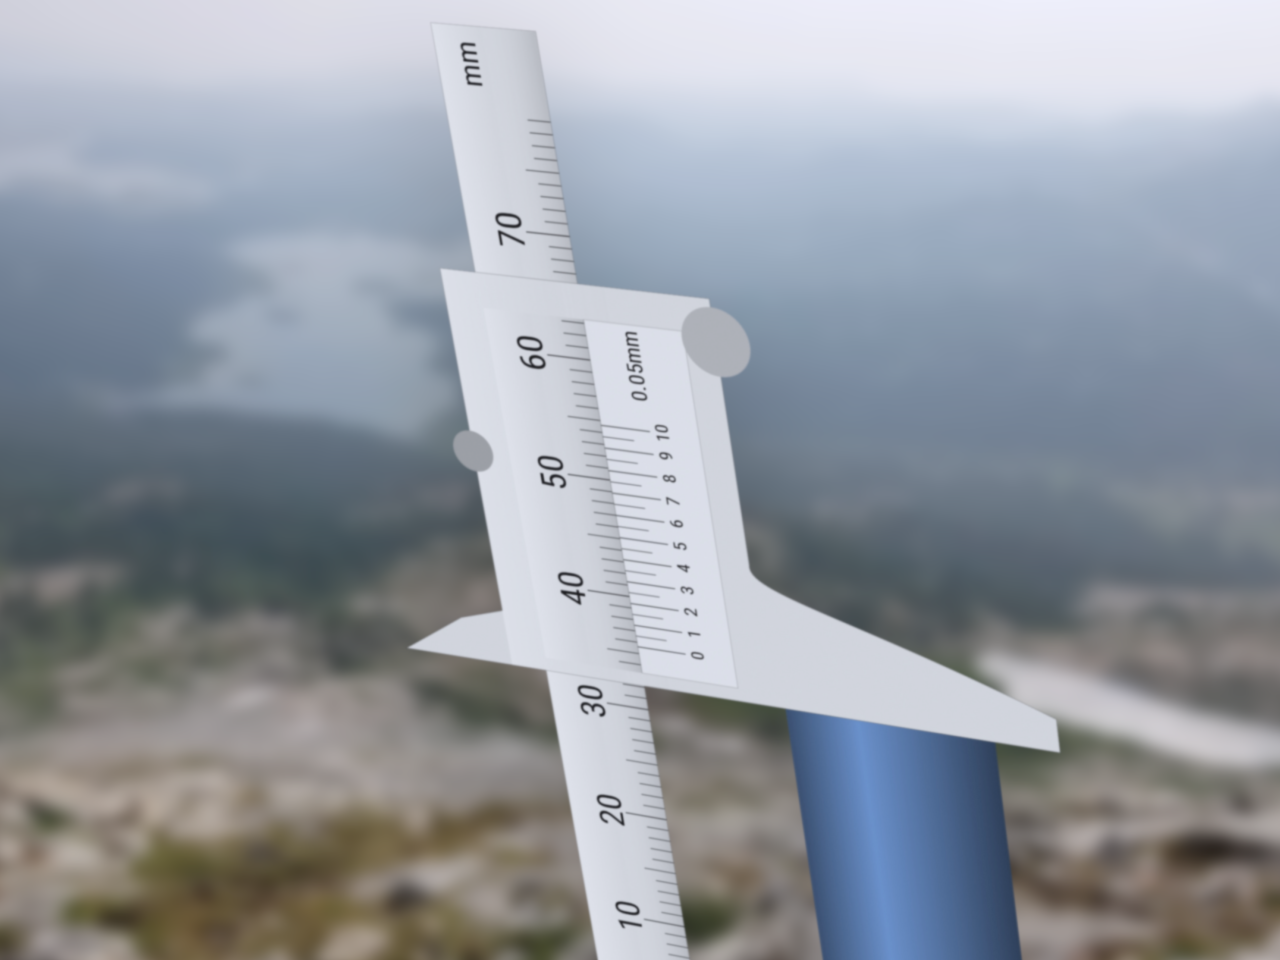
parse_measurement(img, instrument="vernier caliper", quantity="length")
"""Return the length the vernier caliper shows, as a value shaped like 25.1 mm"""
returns 35.6 mm
